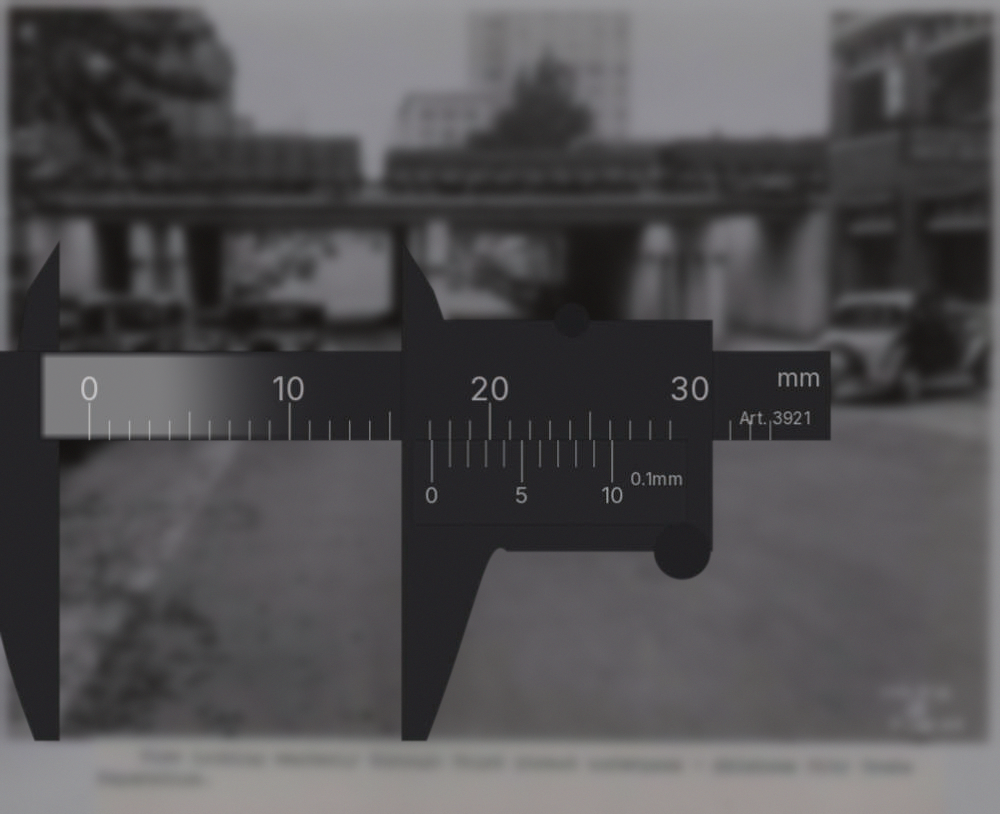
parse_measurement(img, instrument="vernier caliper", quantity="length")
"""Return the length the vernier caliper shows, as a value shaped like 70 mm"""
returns 17.1 mm
